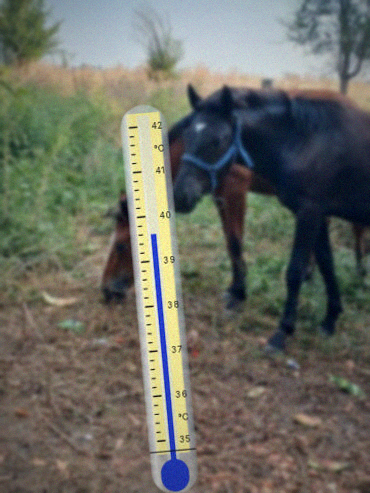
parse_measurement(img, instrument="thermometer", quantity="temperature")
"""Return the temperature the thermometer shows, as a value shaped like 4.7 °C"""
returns 39.6 °C
